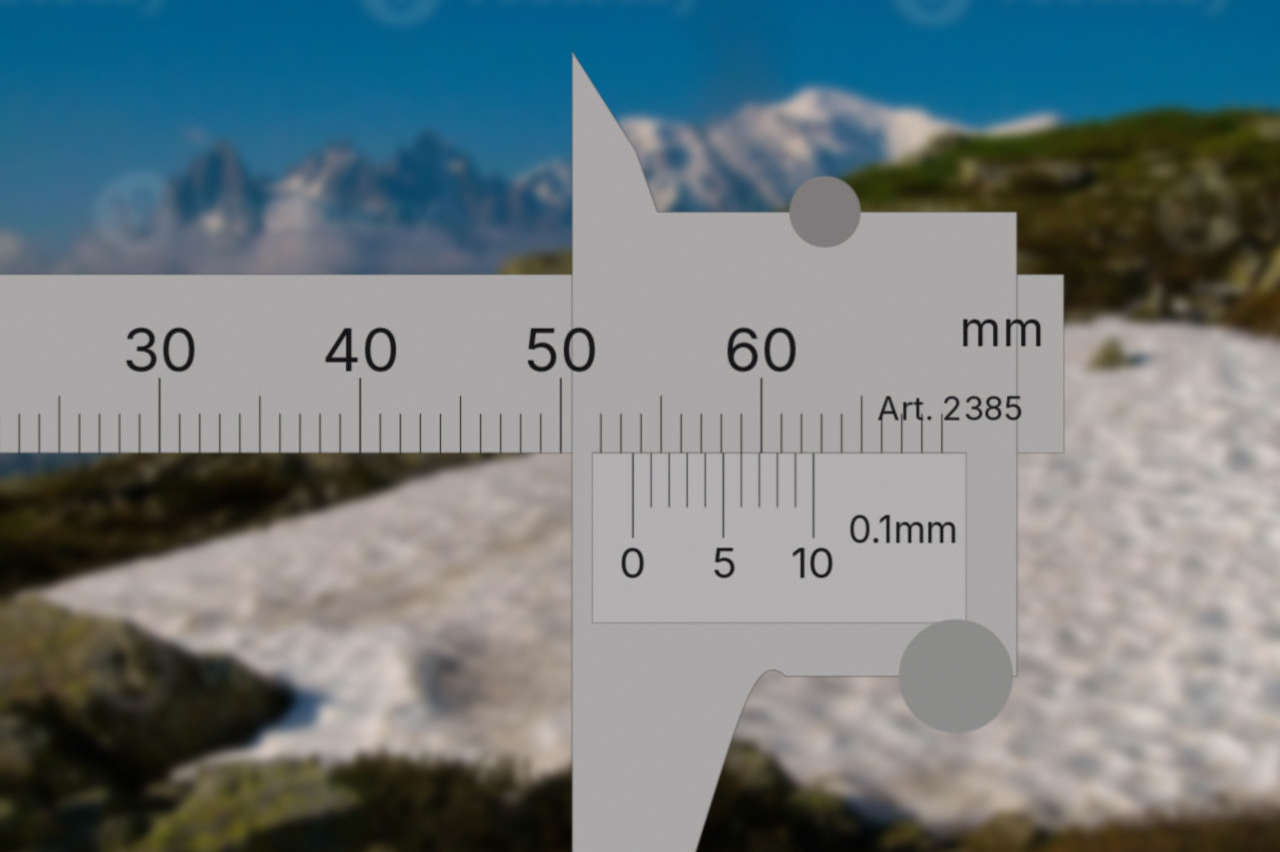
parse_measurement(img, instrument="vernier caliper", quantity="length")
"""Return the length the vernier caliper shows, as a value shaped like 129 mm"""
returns 53.6 mm
